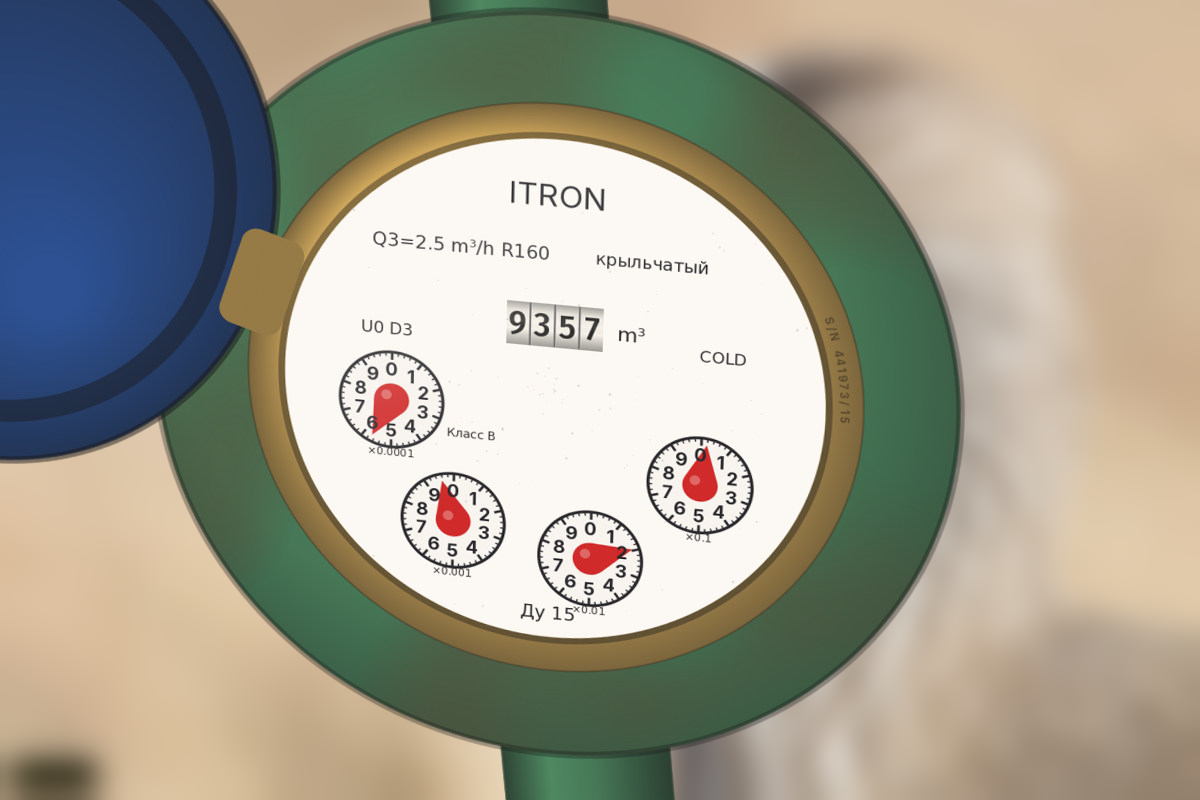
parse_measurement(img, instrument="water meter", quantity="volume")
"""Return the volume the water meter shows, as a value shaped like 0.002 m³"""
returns 9357.0195 m³
